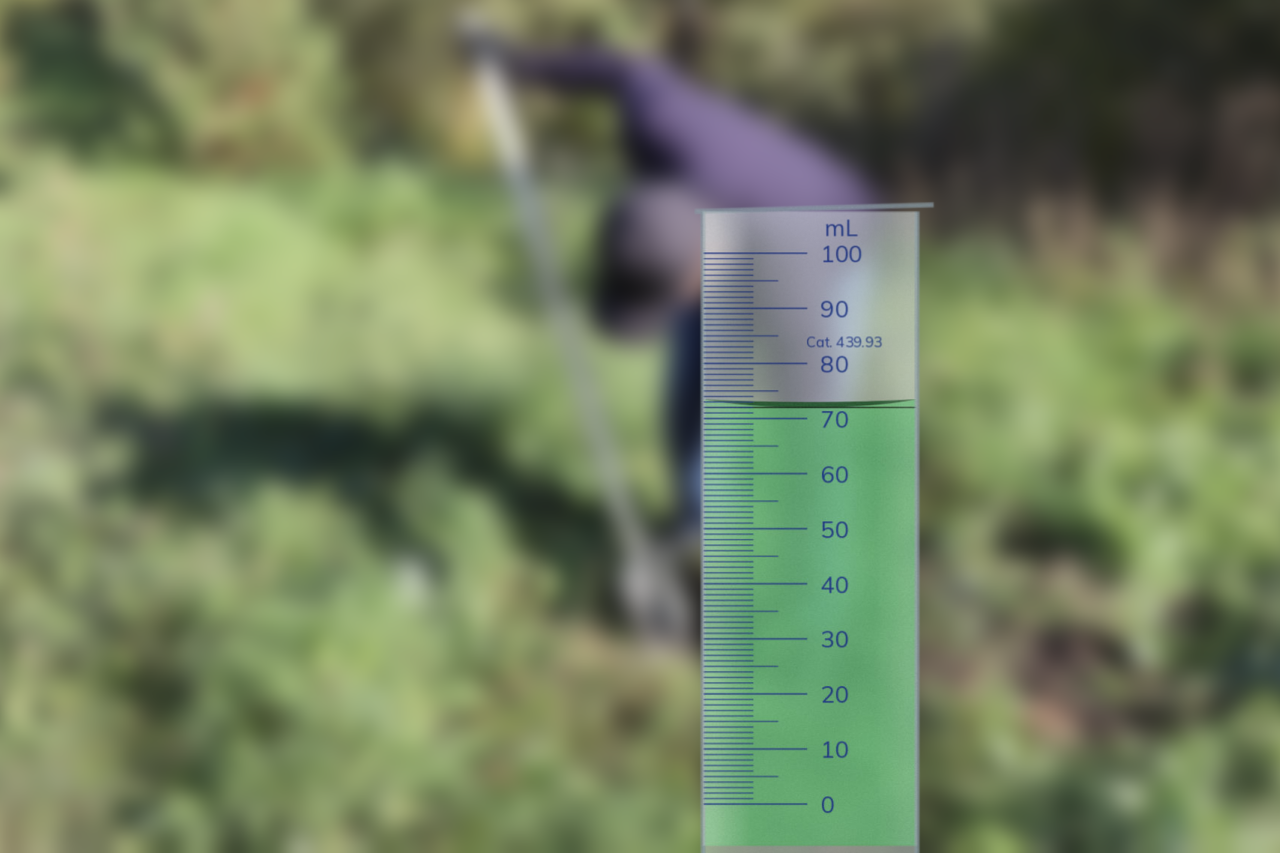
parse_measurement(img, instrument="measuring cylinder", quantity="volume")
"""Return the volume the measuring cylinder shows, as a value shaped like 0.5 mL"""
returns 72 mL
